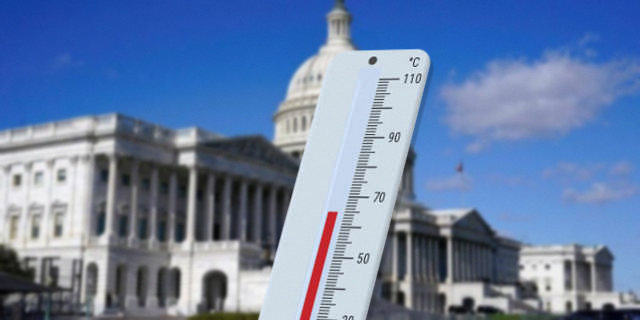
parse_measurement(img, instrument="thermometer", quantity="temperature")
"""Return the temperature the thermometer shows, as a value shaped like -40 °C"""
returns 65 °C
